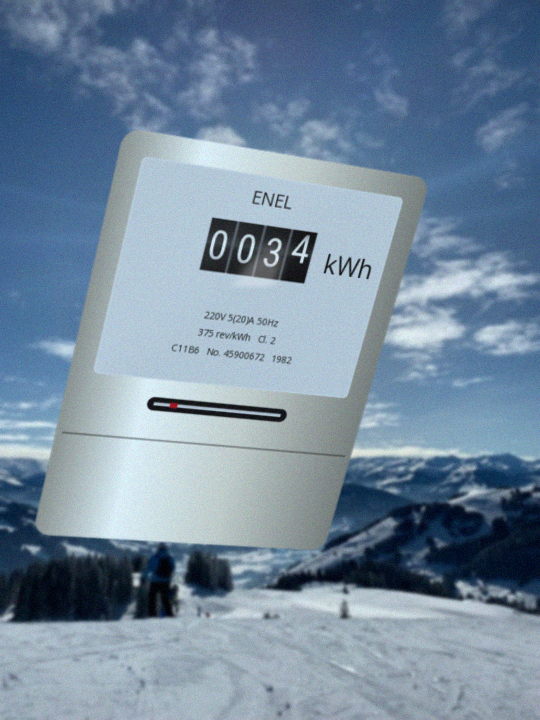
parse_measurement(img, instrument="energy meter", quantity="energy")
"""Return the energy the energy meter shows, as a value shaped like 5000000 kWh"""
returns 34 kWh
